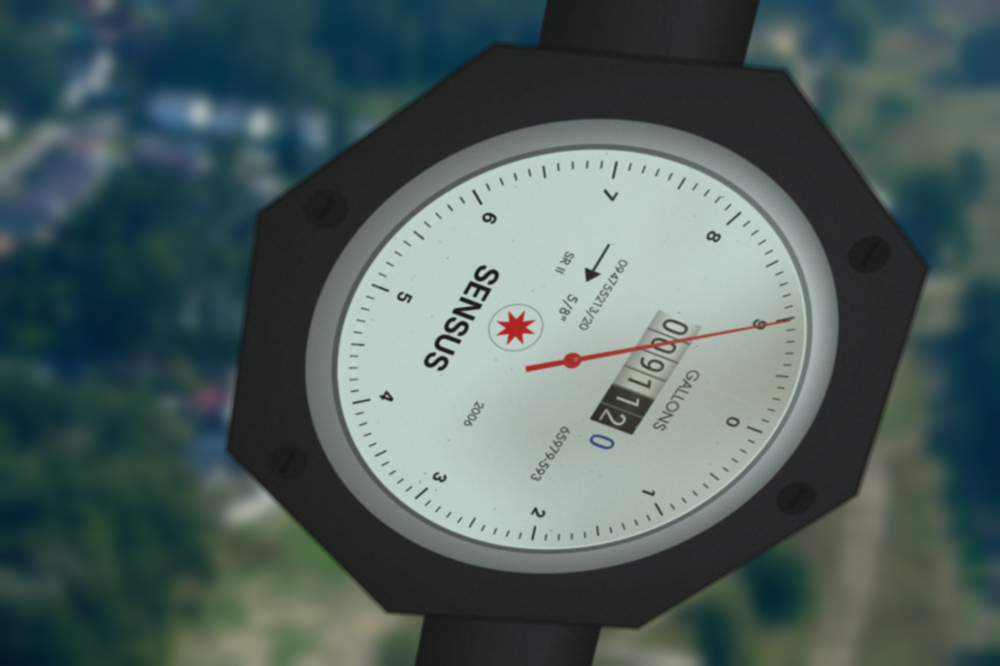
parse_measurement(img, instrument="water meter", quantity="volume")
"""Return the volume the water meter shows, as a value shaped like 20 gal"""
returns 91119.0 gal
